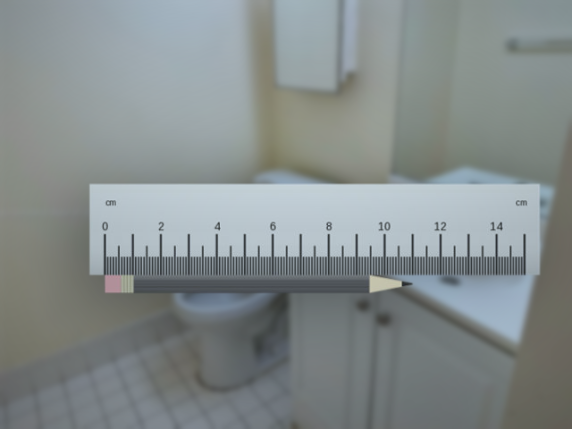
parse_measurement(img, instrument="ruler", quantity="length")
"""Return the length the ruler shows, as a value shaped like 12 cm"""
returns 11 cm
